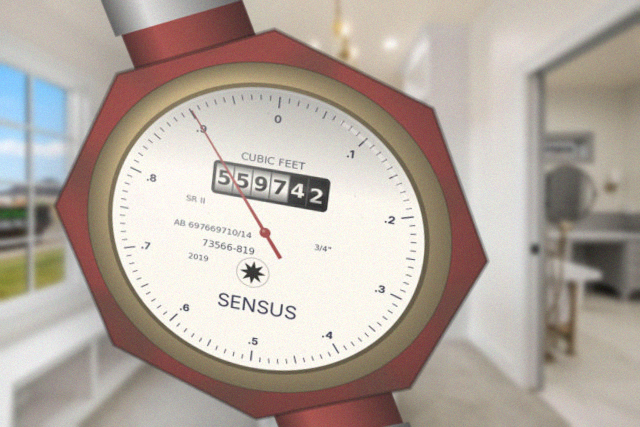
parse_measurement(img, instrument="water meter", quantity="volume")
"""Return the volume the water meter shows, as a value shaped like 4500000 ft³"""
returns 559741.90 ft³
